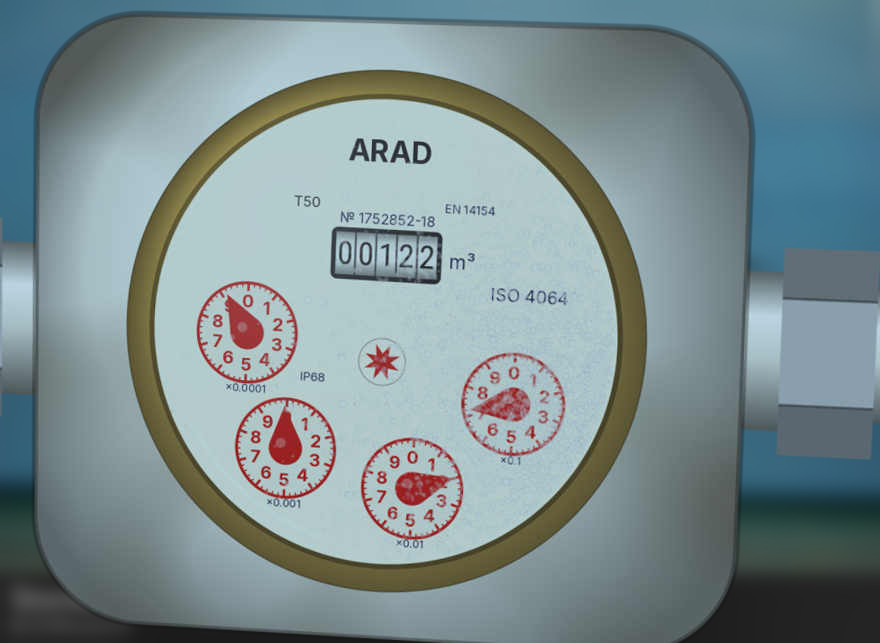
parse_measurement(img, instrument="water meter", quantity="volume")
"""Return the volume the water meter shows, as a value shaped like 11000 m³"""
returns 122.7199 m³
